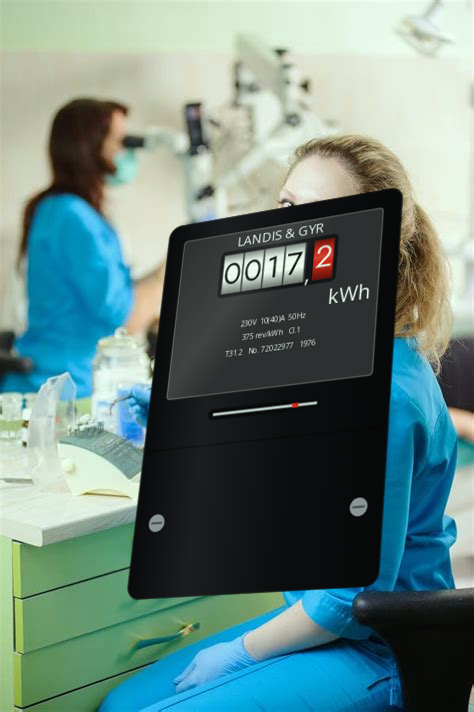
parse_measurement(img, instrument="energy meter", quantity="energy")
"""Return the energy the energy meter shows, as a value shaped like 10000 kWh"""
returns 17.2 kWh
